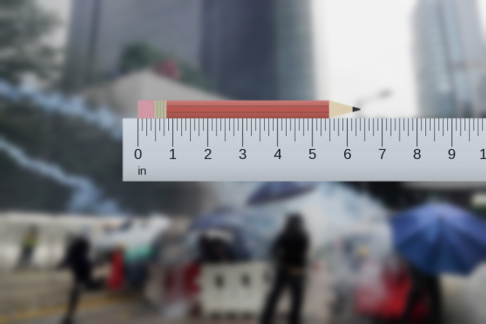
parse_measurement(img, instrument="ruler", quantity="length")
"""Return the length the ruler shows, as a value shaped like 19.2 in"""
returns 6.375 in
